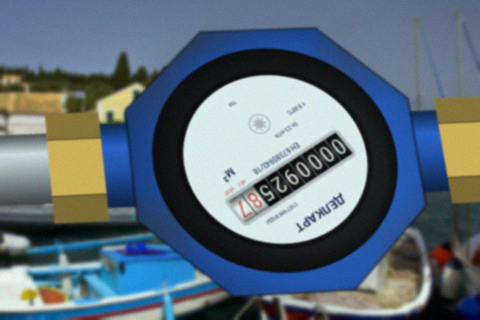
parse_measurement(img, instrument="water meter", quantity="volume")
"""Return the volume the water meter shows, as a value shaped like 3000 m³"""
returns 925.87 m³
